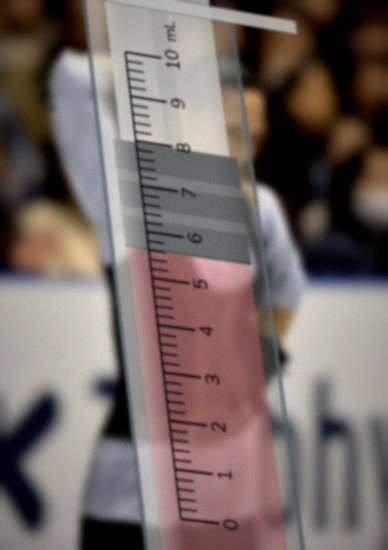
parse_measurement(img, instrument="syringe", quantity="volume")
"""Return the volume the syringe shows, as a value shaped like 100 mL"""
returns 5.6 mL
